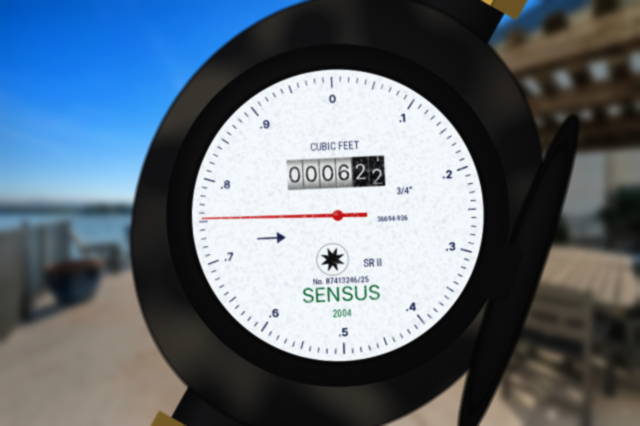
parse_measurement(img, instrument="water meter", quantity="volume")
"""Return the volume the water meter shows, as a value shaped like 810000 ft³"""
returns 621.75 ft³
